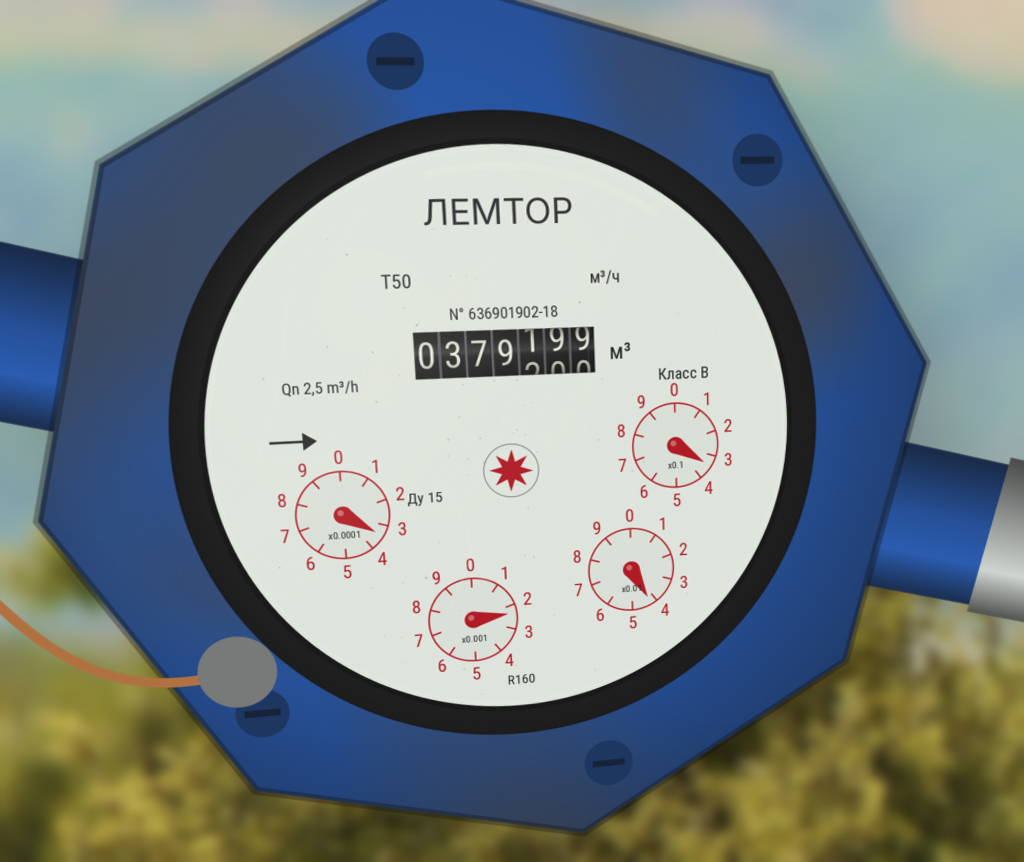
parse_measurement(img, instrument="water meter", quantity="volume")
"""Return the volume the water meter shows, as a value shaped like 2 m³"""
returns 379199.3423 m³
